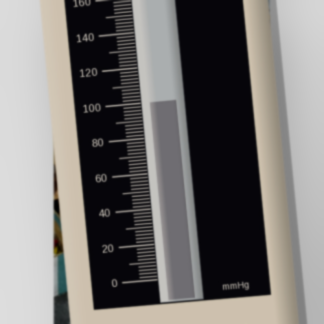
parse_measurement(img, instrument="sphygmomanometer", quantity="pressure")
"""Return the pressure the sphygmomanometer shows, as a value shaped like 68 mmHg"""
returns 100 mmHg
